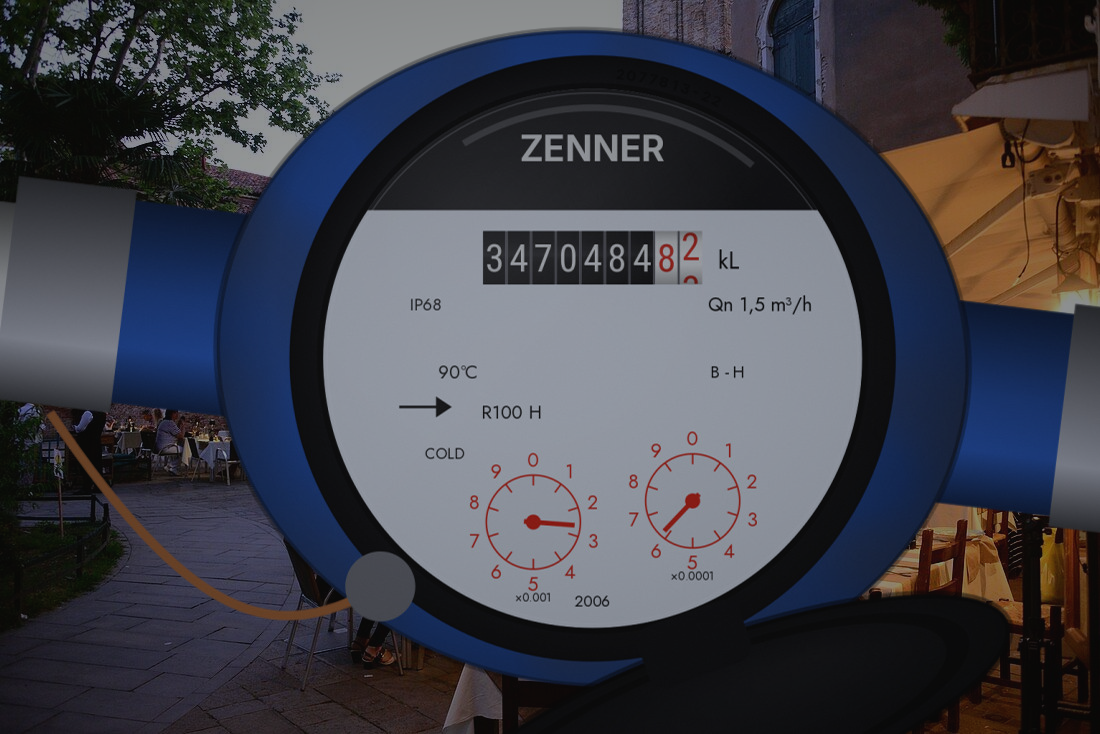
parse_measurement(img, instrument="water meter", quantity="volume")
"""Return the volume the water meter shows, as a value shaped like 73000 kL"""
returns 3470484.8226 kL
